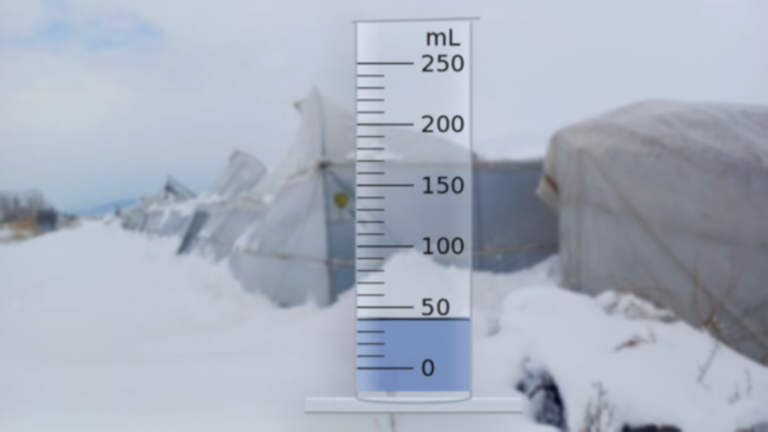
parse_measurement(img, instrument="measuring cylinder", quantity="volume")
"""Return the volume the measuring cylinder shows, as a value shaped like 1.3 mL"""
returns 40 mL
